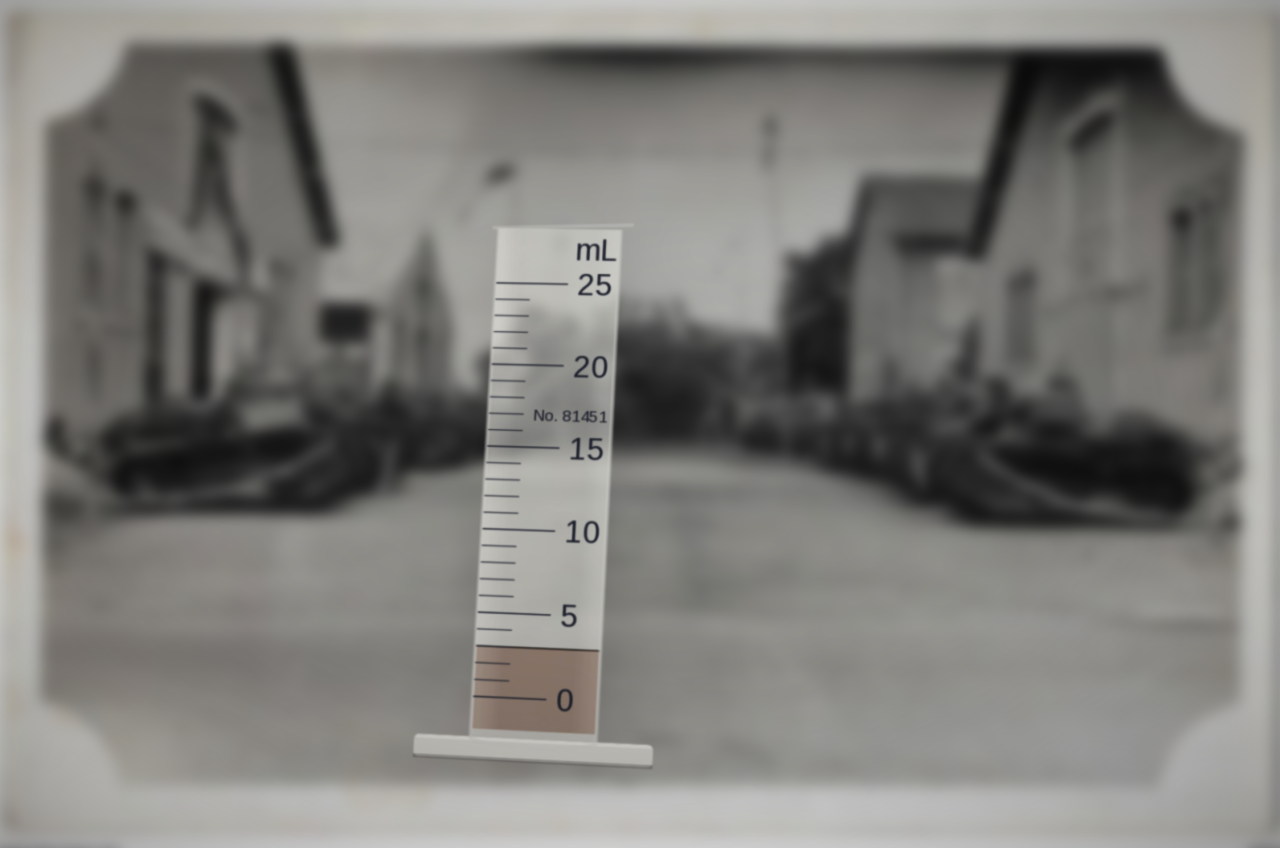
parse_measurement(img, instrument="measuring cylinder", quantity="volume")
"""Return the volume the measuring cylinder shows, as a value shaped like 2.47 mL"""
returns 3 mL
